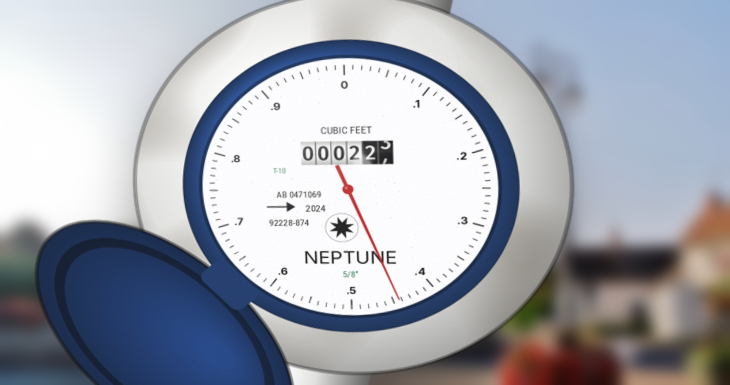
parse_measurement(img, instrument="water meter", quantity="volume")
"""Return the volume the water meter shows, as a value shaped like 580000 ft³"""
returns 223.44 ft³
